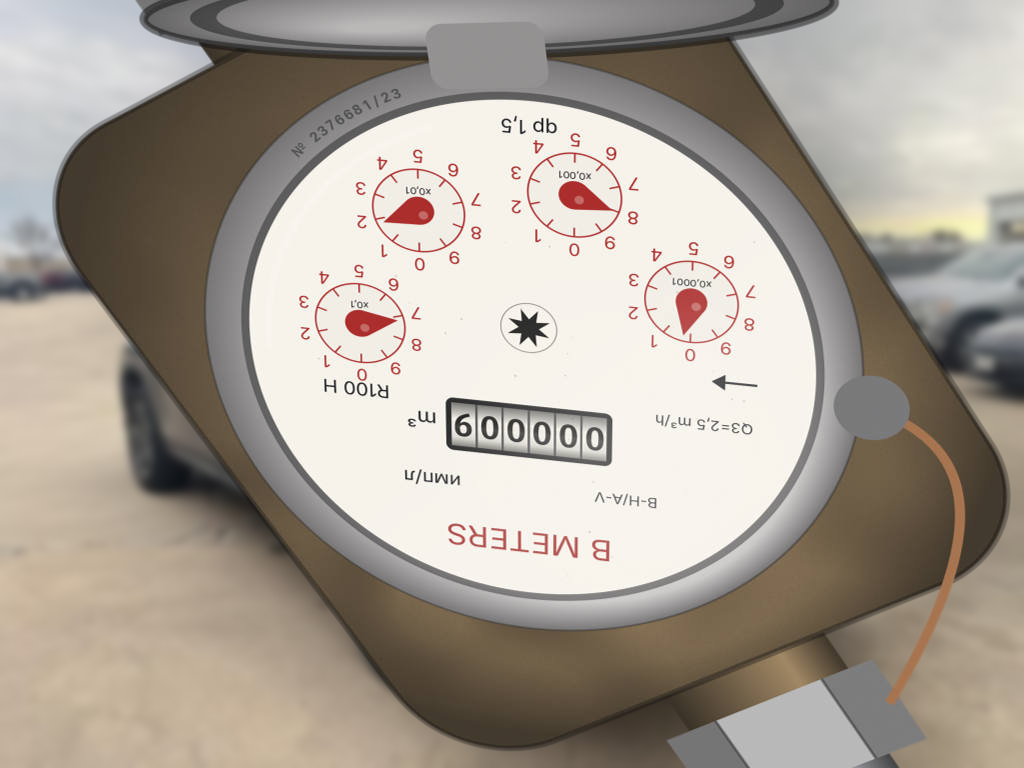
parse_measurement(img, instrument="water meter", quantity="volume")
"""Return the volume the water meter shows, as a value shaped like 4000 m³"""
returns 9.7180 m³
